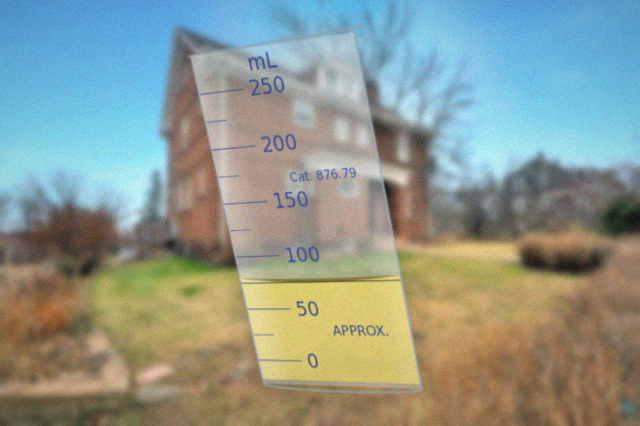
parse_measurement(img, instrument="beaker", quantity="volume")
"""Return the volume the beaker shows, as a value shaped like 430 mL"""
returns 75 mL
